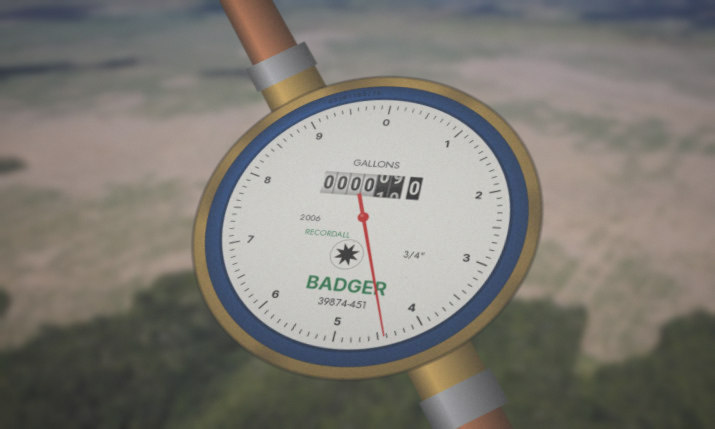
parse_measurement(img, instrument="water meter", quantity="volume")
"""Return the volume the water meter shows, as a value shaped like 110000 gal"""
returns 94.4 gal
